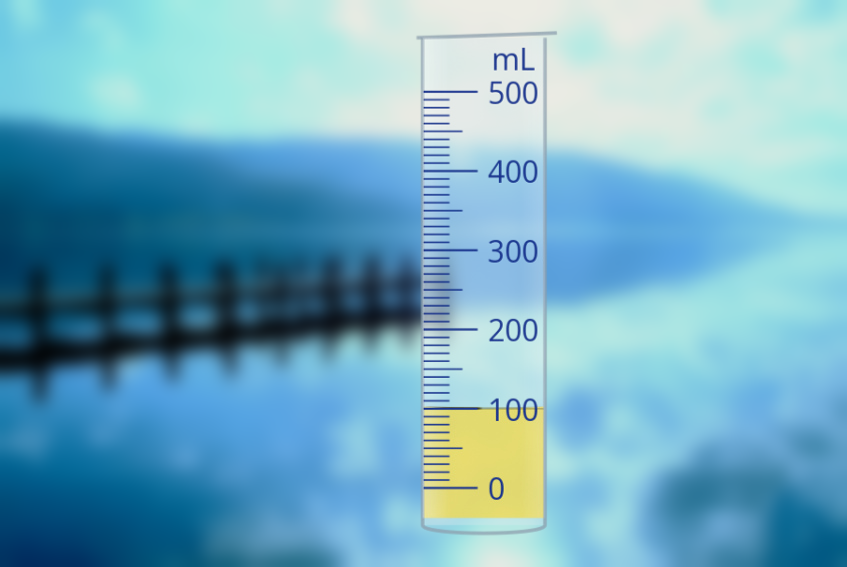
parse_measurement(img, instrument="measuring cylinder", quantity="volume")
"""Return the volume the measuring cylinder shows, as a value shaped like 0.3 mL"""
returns 100 mL
